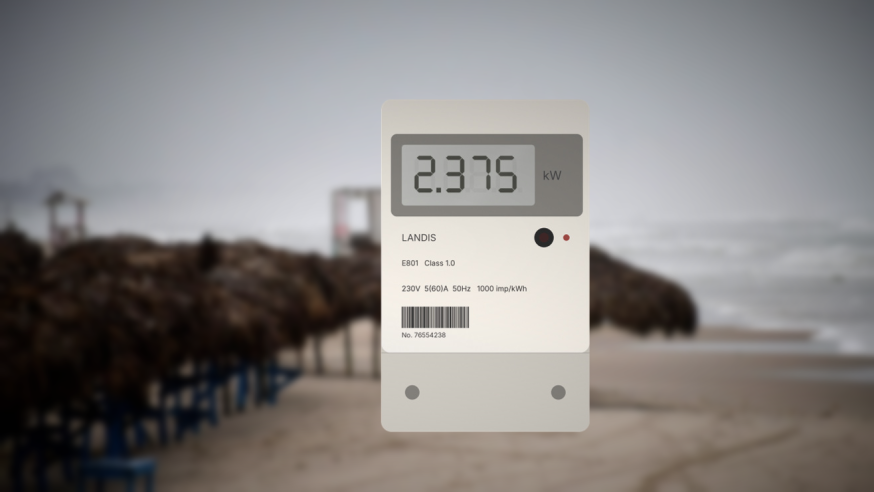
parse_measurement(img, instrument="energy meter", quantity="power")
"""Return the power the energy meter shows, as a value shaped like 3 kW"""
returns 2.375 kW
